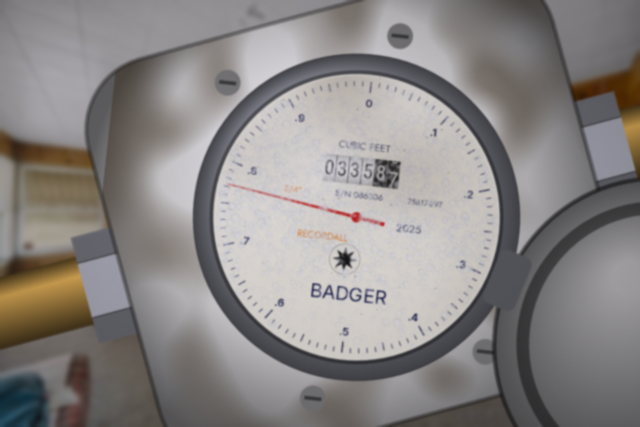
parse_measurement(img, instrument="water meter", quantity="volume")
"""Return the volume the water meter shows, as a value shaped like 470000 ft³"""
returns 33586.77 ft³
